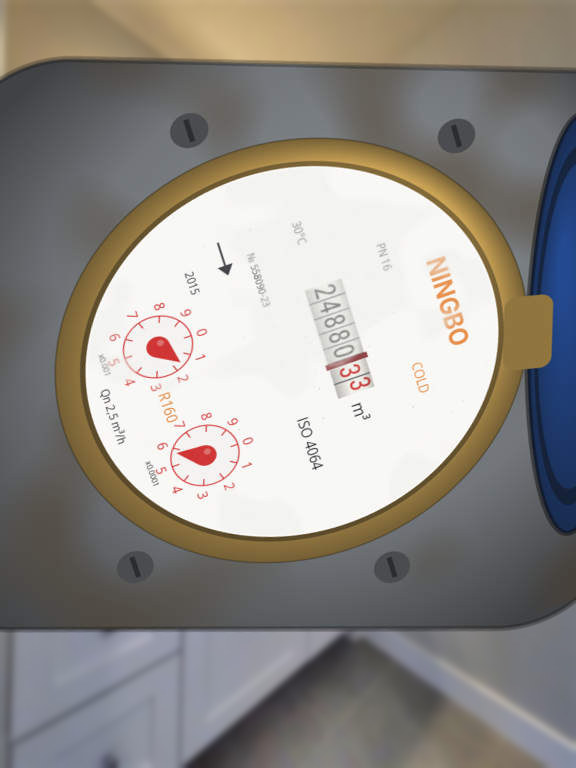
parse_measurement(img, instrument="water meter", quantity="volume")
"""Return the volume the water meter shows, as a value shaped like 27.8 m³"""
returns 24880.3315 m³
